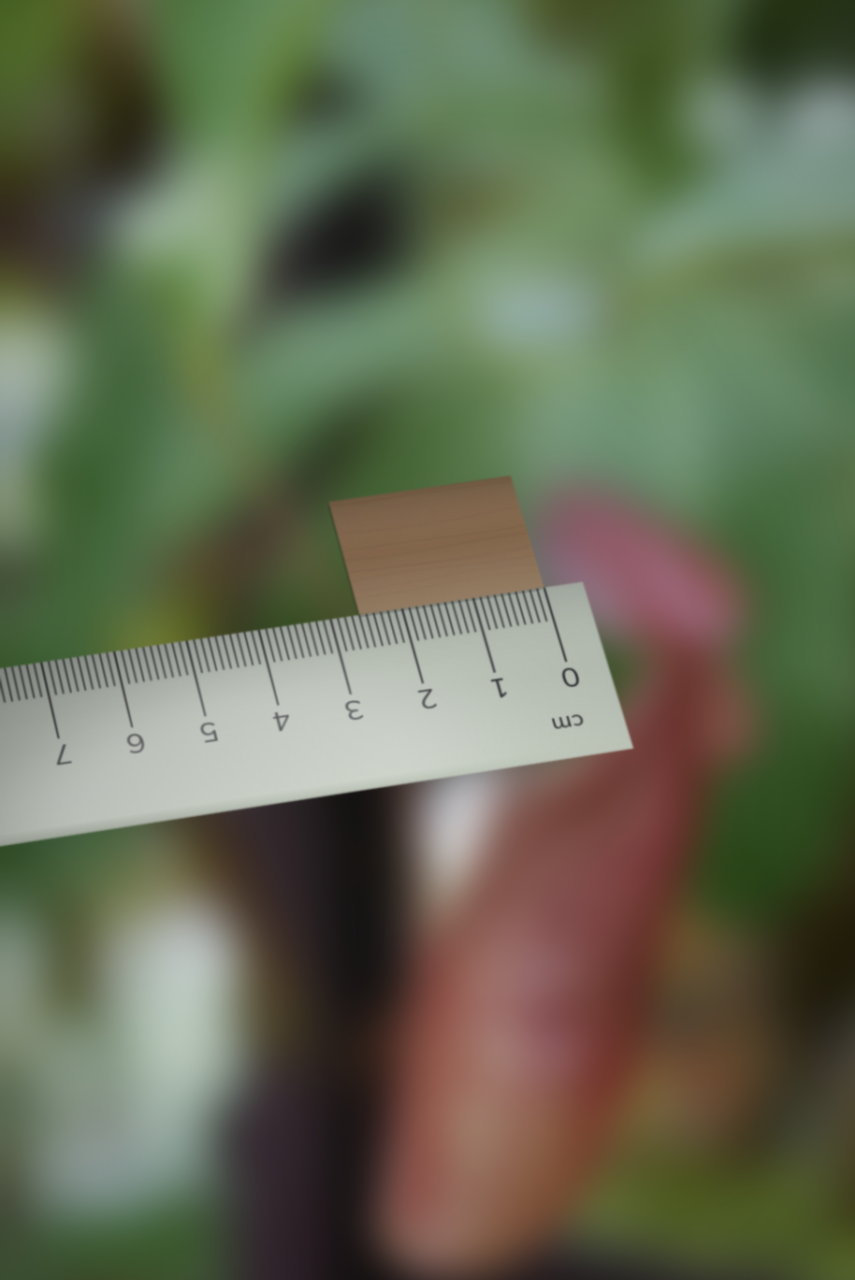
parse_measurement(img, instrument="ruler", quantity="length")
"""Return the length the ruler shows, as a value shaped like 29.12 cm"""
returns 2.6 cm
